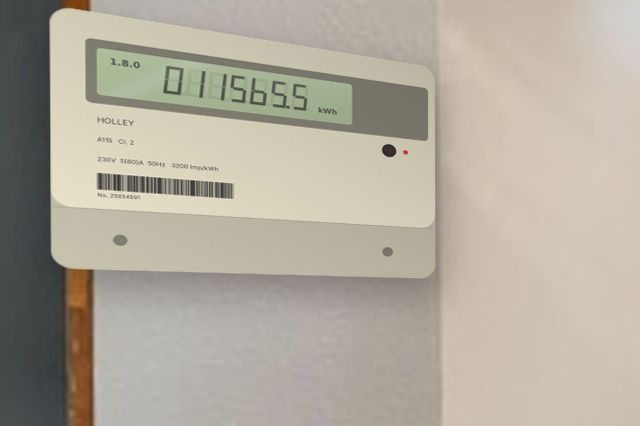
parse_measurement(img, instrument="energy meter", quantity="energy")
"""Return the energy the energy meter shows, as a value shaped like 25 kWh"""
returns 11565.5 kWh
